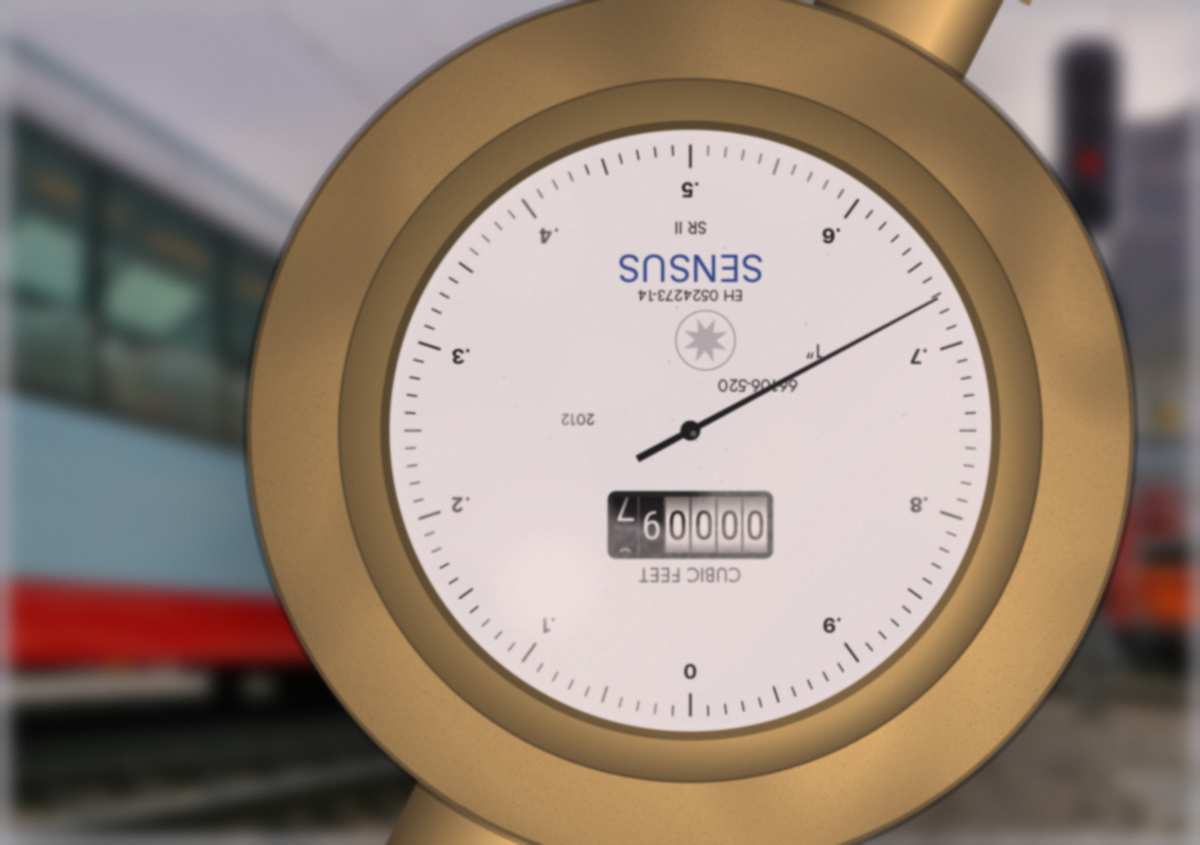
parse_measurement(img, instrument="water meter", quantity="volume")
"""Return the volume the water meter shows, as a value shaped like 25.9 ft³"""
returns 96.67 ft³
